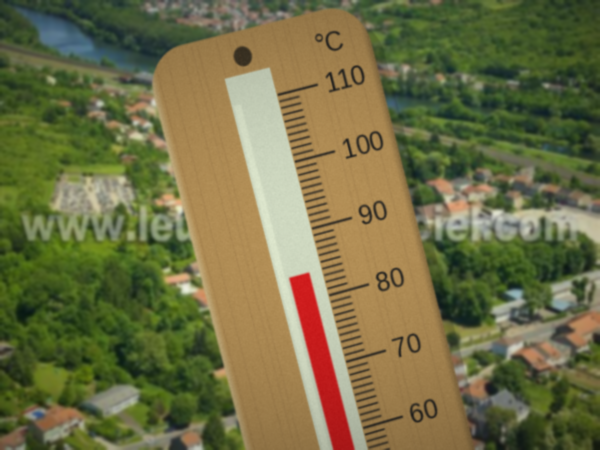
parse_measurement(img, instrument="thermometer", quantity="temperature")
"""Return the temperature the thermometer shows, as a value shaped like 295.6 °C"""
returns 84 °C
